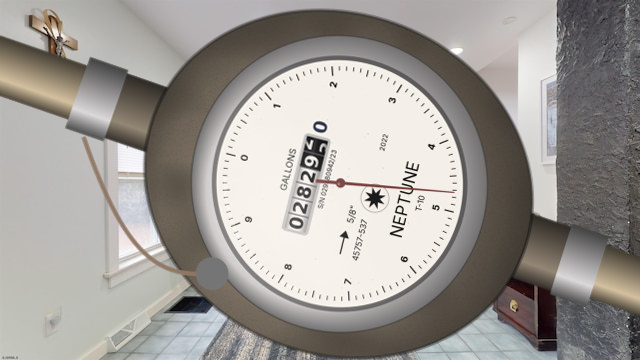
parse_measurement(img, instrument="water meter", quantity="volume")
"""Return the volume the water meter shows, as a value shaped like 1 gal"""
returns 282924.7 gal
